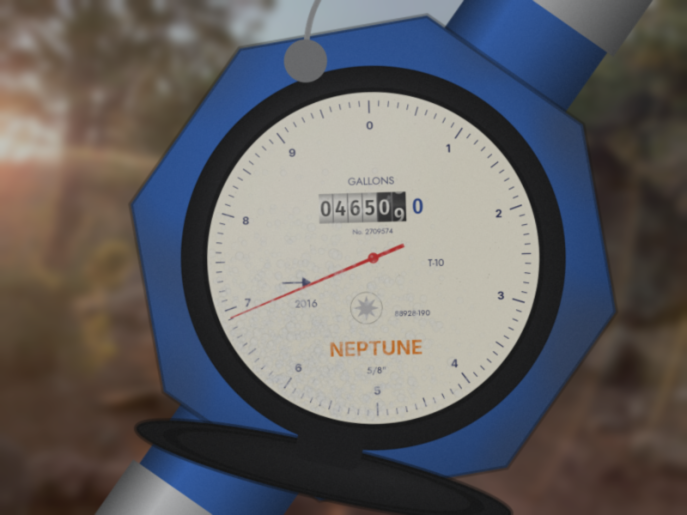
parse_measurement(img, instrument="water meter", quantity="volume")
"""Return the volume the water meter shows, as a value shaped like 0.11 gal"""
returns 465086.9 gal
